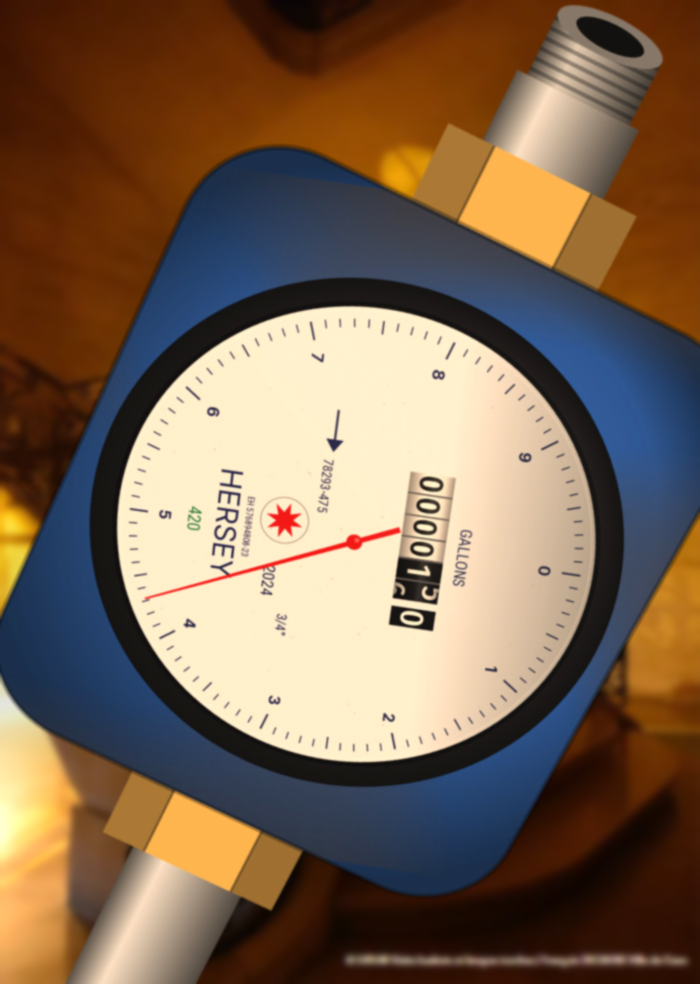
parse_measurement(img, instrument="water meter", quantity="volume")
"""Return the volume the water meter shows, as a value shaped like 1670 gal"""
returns 154.3 gal
